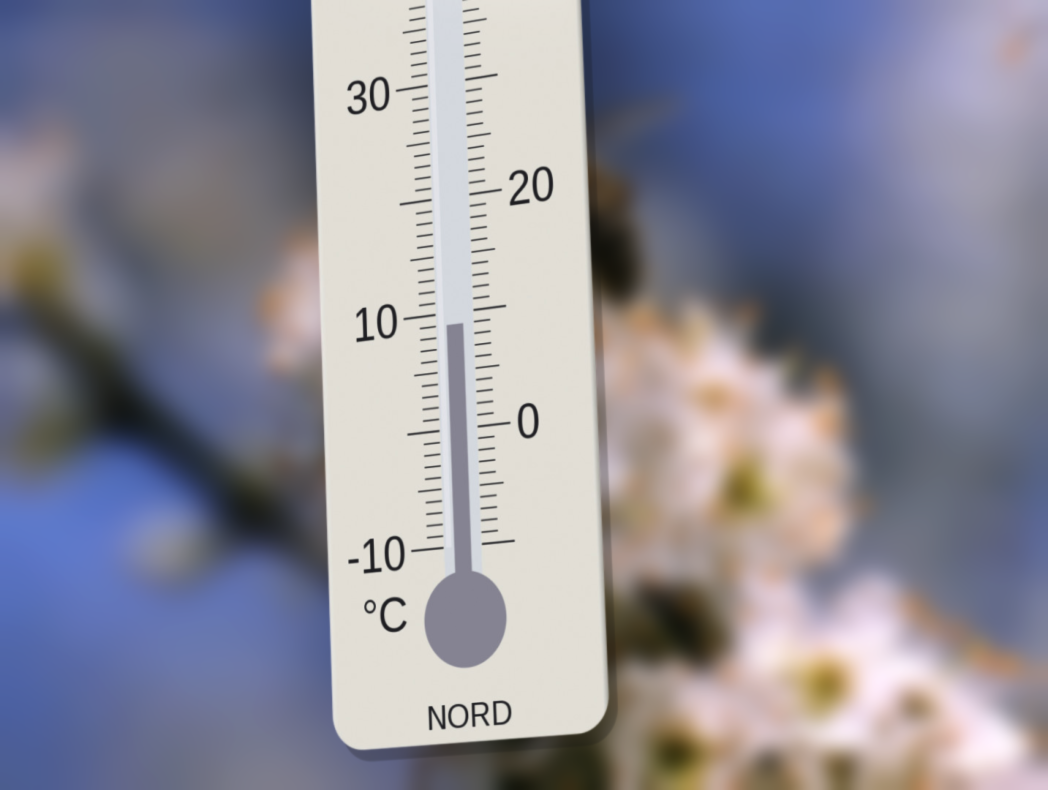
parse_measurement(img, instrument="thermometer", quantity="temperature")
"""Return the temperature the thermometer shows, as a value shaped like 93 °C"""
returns 9 °C
